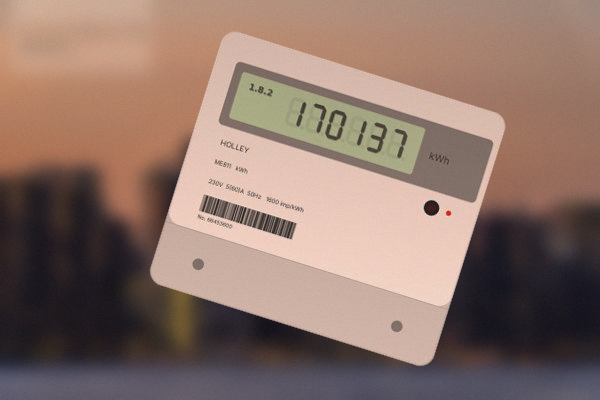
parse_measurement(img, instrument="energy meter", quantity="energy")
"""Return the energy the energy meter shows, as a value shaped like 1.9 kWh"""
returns 170137 kWh
